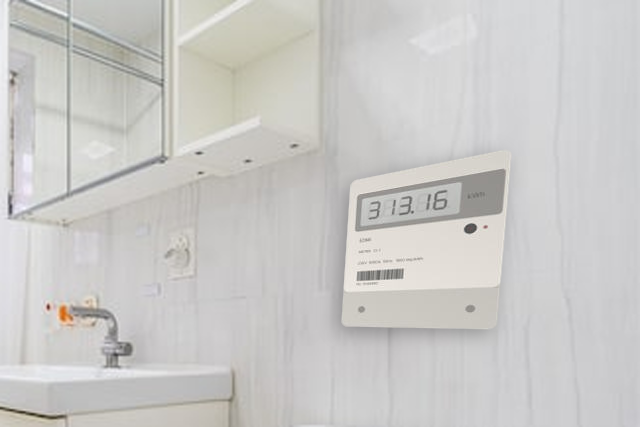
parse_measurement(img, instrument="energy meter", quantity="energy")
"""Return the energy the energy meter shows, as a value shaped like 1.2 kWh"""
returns 313.16 kWh
